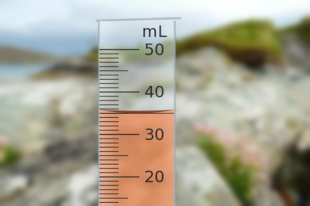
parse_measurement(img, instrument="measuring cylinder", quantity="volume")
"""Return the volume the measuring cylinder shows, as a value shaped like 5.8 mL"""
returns 35 mL
